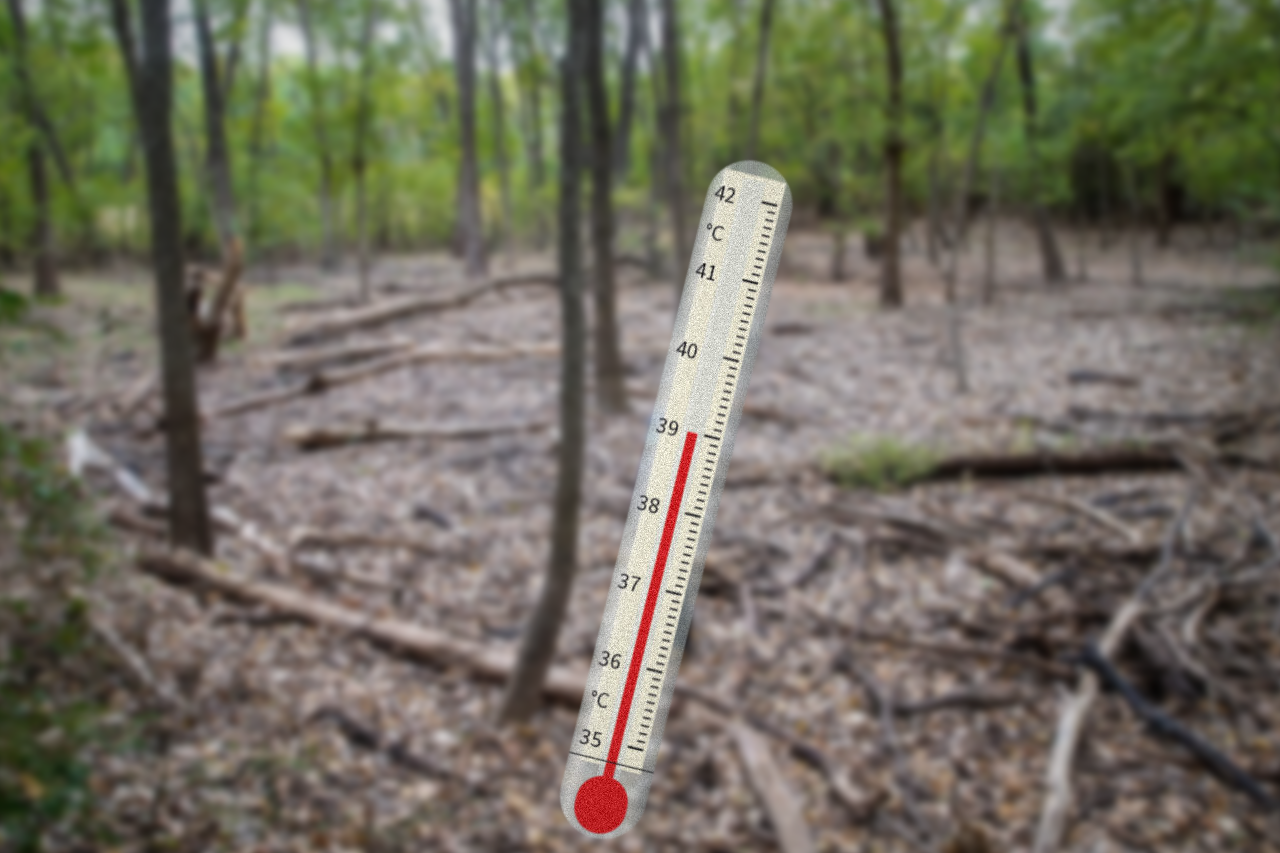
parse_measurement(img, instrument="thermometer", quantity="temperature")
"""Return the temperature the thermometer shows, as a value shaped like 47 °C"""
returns 39 °C
